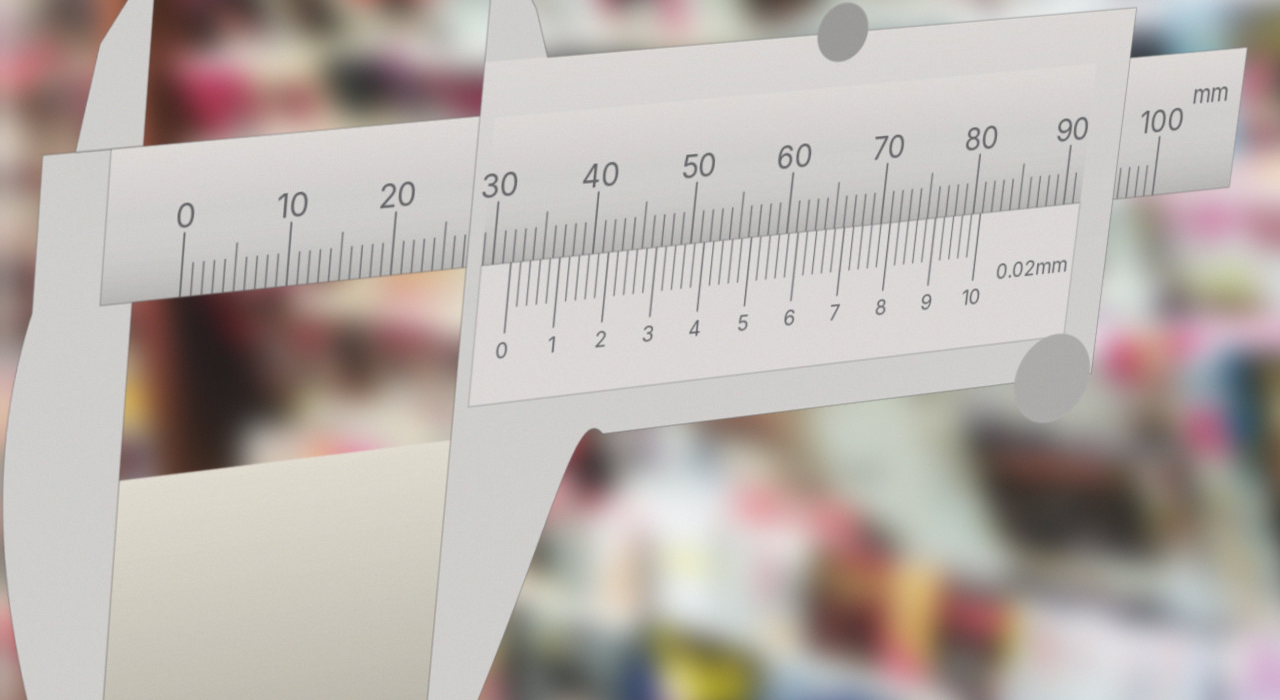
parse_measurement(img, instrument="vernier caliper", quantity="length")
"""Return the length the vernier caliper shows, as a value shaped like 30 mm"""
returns 31.8 mm
